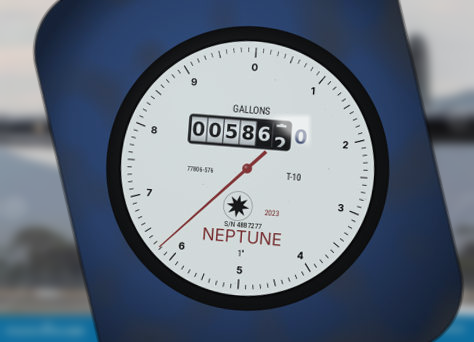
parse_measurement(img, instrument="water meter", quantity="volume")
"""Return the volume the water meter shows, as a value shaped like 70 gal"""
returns 58616.2 gal
